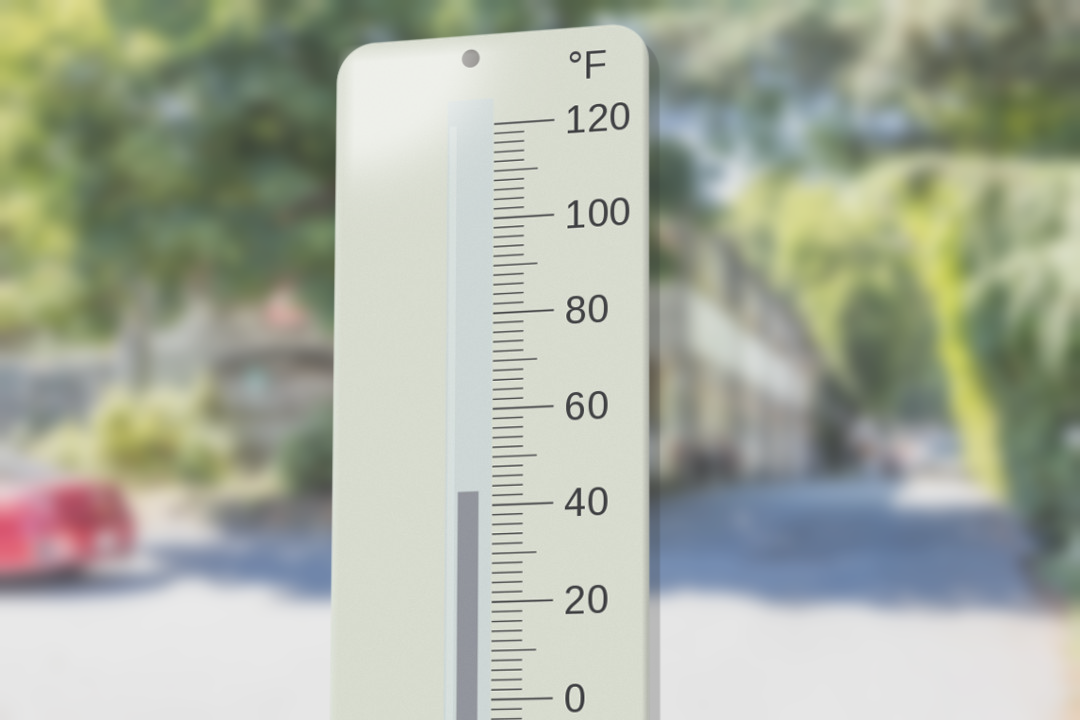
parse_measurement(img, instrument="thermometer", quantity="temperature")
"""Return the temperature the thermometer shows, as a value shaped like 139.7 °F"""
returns 43 °F
